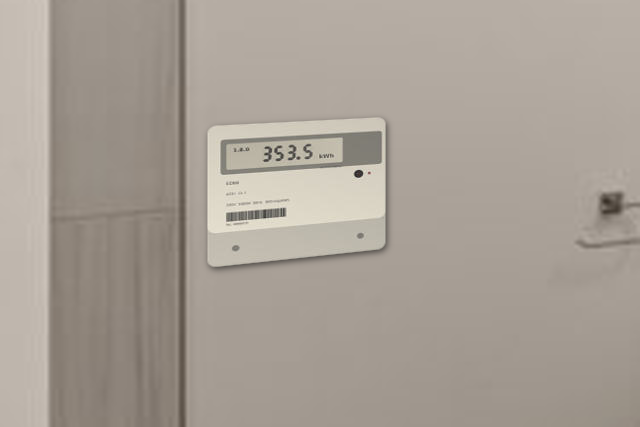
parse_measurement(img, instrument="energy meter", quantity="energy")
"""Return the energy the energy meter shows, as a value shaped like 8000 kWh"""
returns 353.5 kWh
